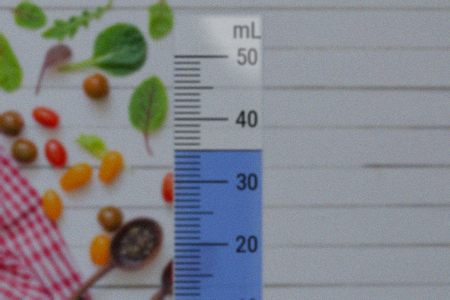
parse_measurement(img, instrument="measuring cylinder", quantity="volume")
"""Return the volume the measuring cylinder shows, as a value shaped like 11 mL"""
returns 35 mL
